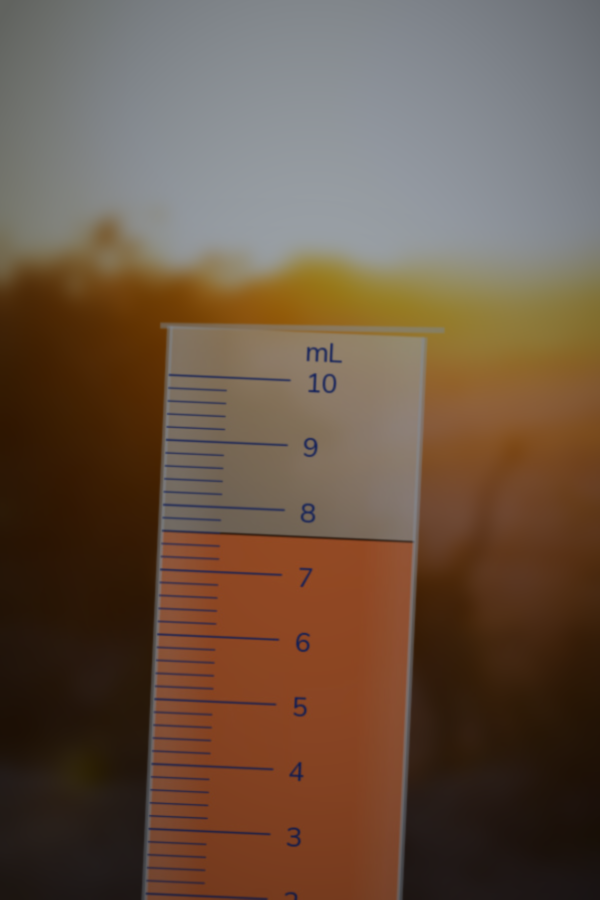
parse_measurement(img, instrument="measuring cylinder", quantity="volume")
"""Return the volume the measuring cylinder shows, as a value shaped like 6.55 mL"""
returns 7.6 mL
